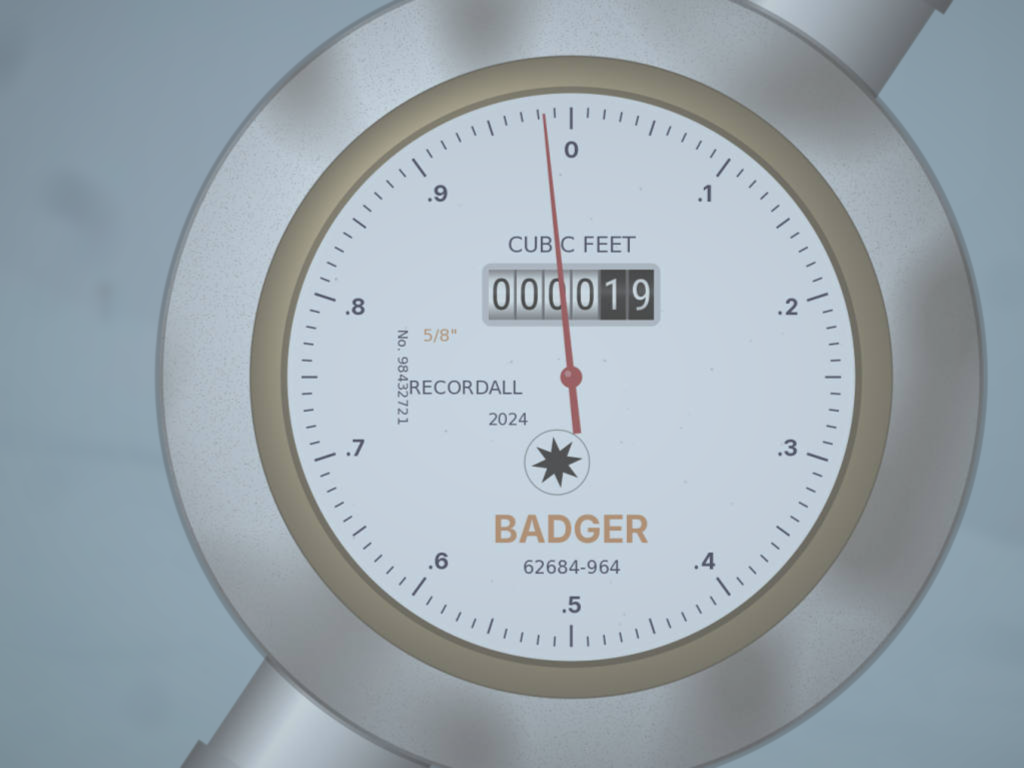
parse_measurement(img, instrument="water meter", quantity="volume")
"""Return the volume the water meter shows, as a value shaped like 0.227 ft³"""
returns 18.98 ft³
